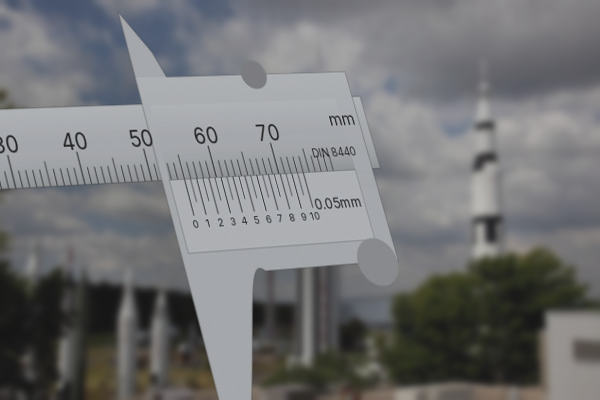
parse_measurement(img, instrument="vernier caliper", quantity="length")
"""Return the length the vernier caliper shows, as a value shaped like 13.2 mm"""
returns 55.0 mm
